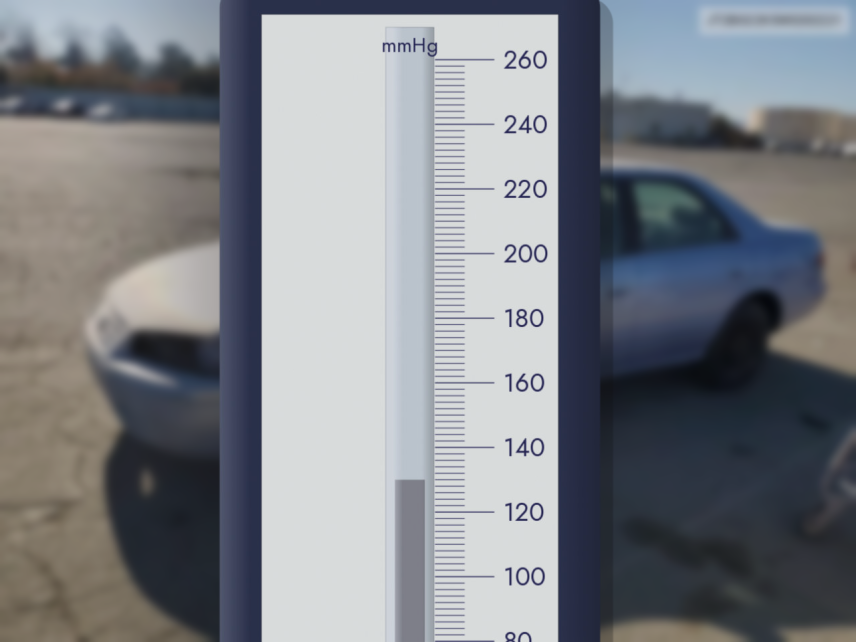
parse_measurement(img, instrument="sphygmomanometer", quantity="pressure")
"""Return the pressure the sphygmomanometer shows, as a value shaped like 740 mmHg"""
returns 130 mmHg
